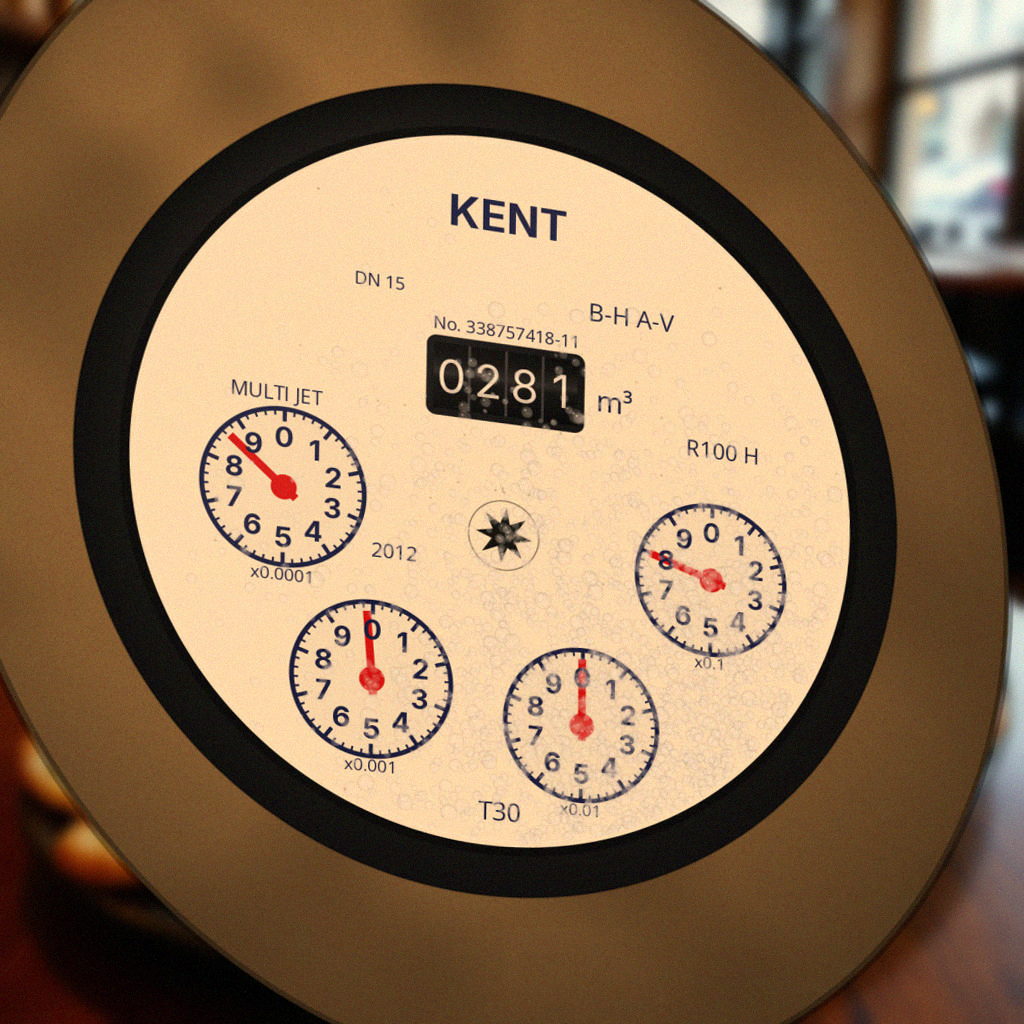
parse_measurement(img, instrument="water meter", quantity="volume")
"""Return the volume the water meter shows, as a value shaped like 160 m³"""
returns 281.7998 m³
